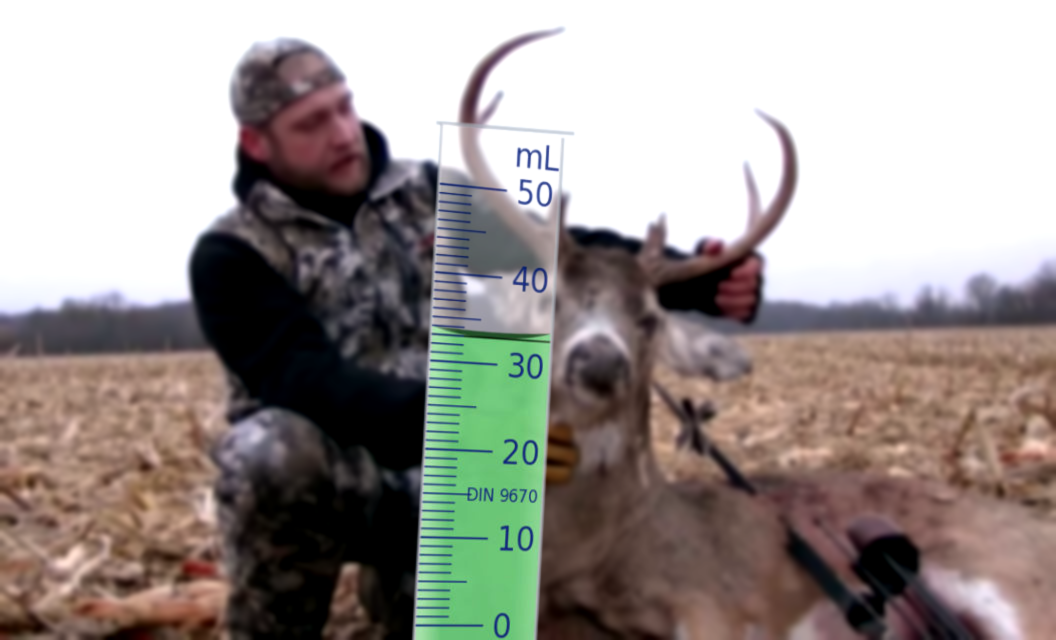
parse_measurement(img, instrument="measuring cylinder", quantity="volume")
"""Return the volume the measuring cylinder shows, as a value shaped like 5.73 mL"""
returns 33 mL
